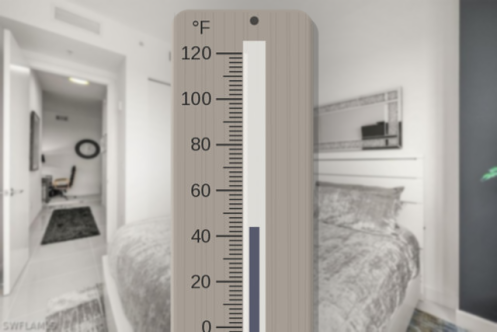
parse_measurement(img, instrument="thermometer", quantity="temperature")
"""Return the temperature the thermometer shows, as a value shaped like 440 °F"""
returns 44 °F
